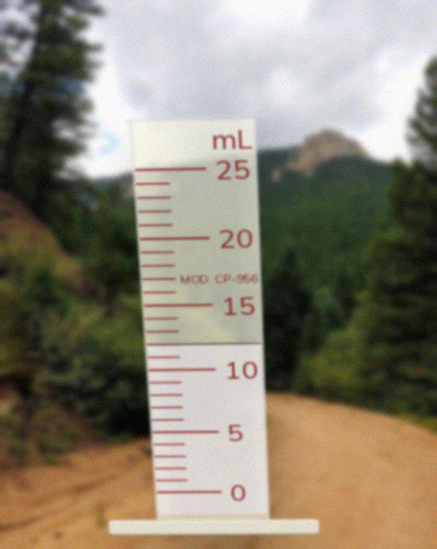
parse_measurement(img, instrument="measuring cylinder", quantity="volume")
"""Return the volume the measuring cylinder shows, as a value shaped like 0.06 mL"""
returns 12 mL
